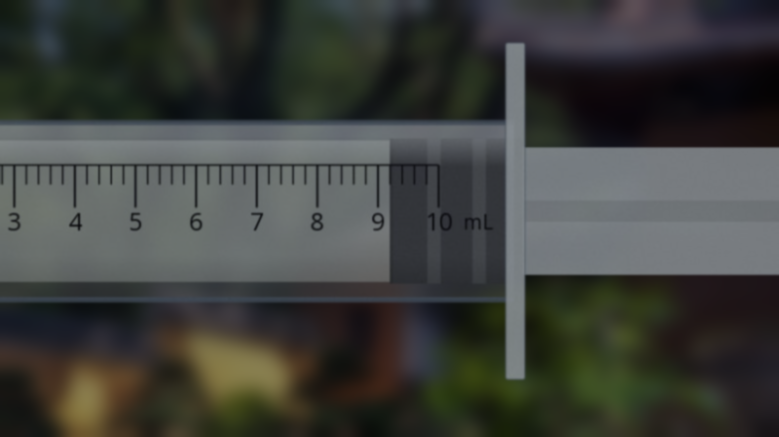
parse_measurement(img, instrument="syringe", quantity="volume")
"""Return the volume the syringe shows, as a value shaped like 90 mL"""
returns 9.2 mL
